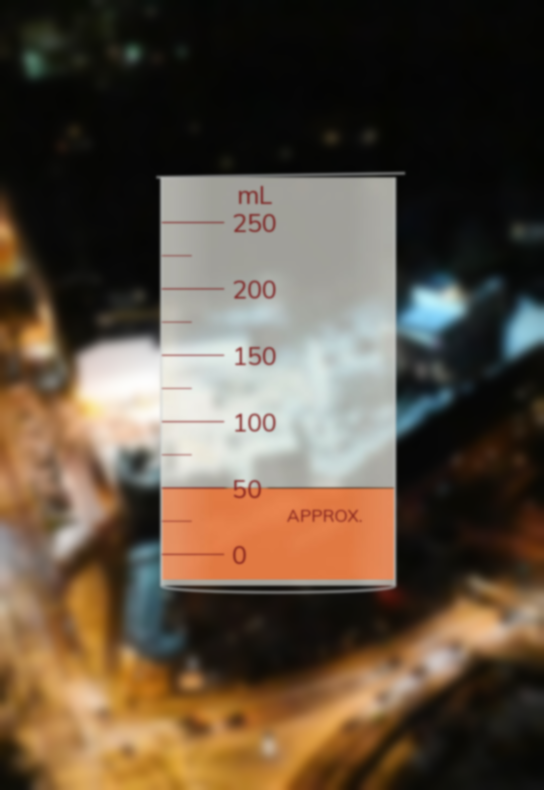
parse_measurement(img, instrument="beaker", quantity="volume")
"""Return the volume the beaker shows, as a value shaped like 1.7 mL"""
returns 50 mL
